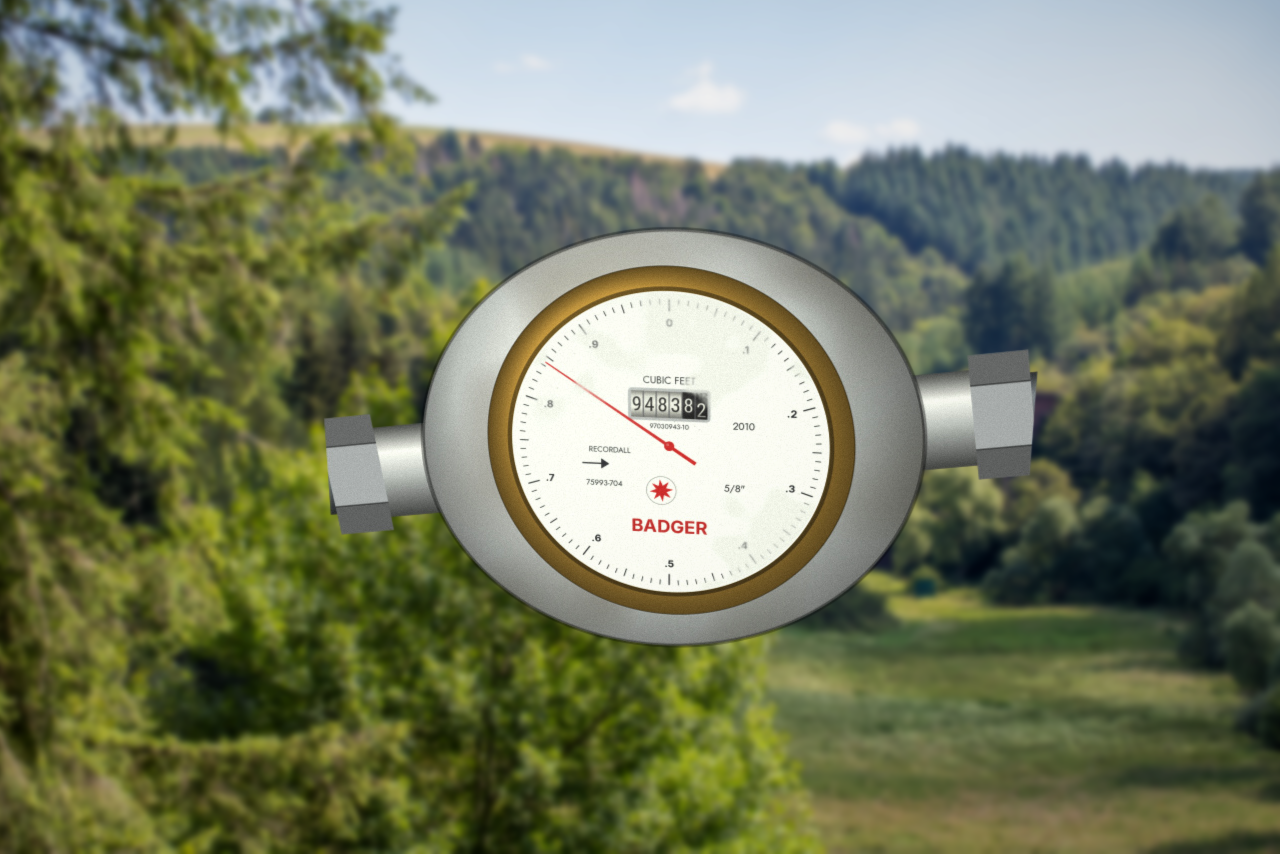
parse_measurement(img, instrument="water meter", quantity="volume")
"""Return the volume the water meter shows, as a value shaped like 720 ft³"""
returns 948381.84 ft³
